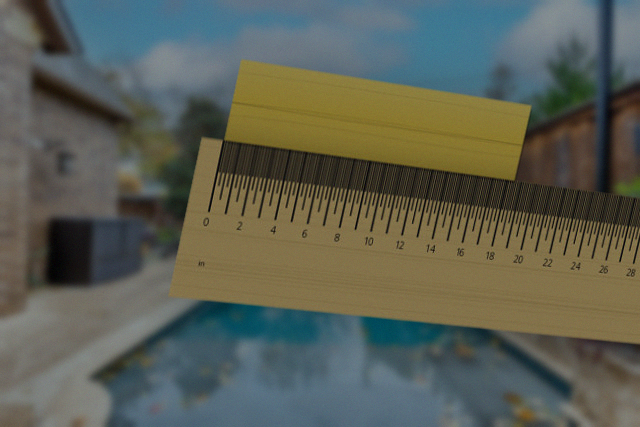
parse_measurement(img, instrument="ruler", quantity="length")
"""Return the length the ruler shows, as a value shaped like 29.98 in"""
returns 18.5 in
